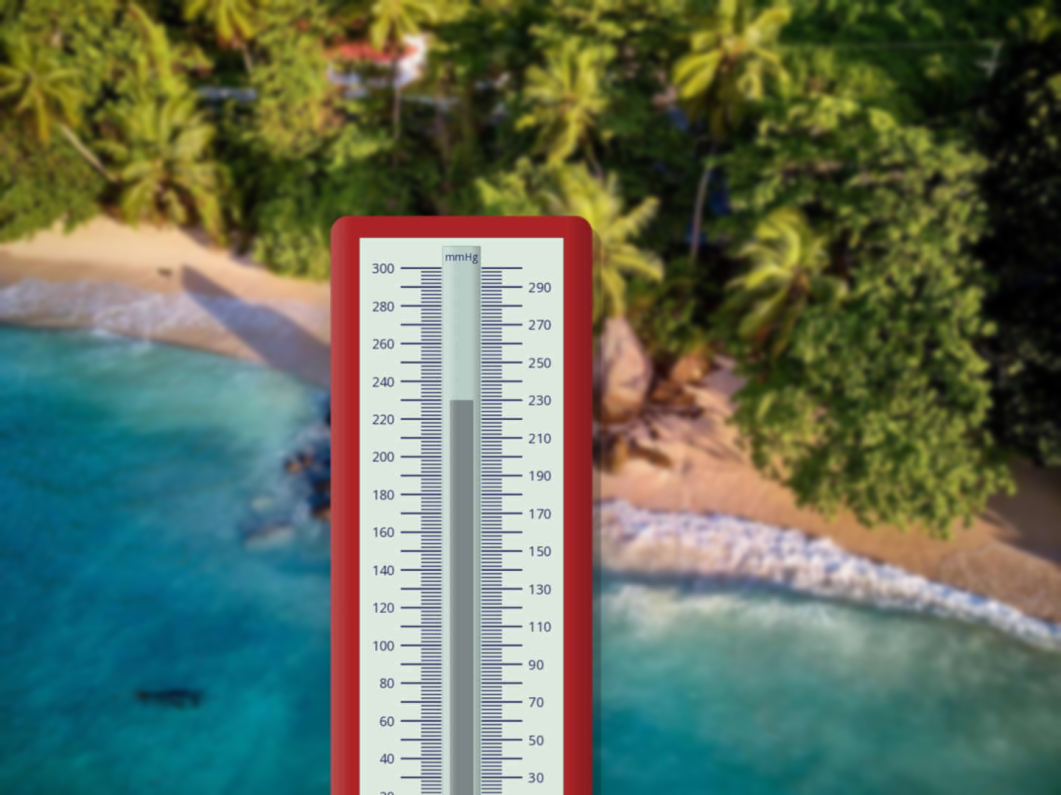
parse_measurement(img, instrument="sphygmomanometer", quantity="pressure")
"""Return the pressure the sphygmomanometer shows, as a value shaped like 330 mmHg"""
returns 230 mmHg
